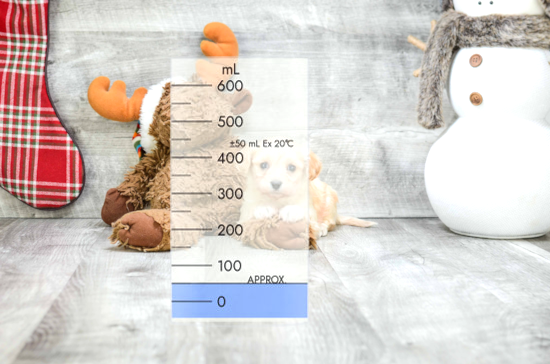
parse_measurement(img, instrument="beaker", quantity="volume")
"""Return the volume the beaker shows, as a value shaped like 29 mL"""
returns 50 mL
